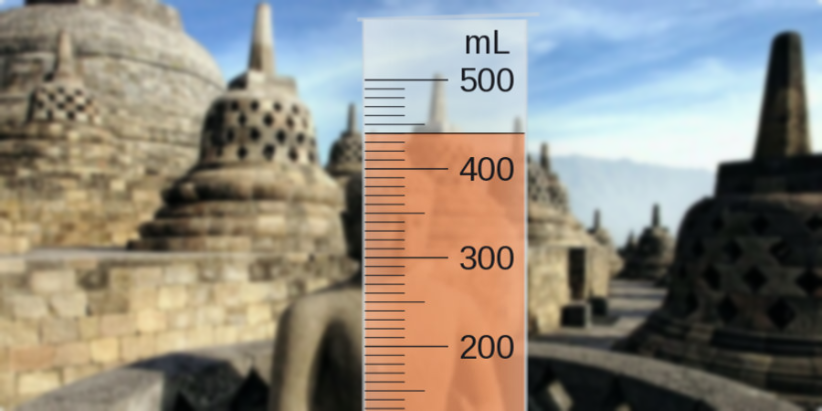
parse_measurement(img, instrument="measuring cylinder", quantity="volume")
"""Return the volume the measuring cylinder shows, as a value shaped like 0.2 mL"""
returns 440 mL
